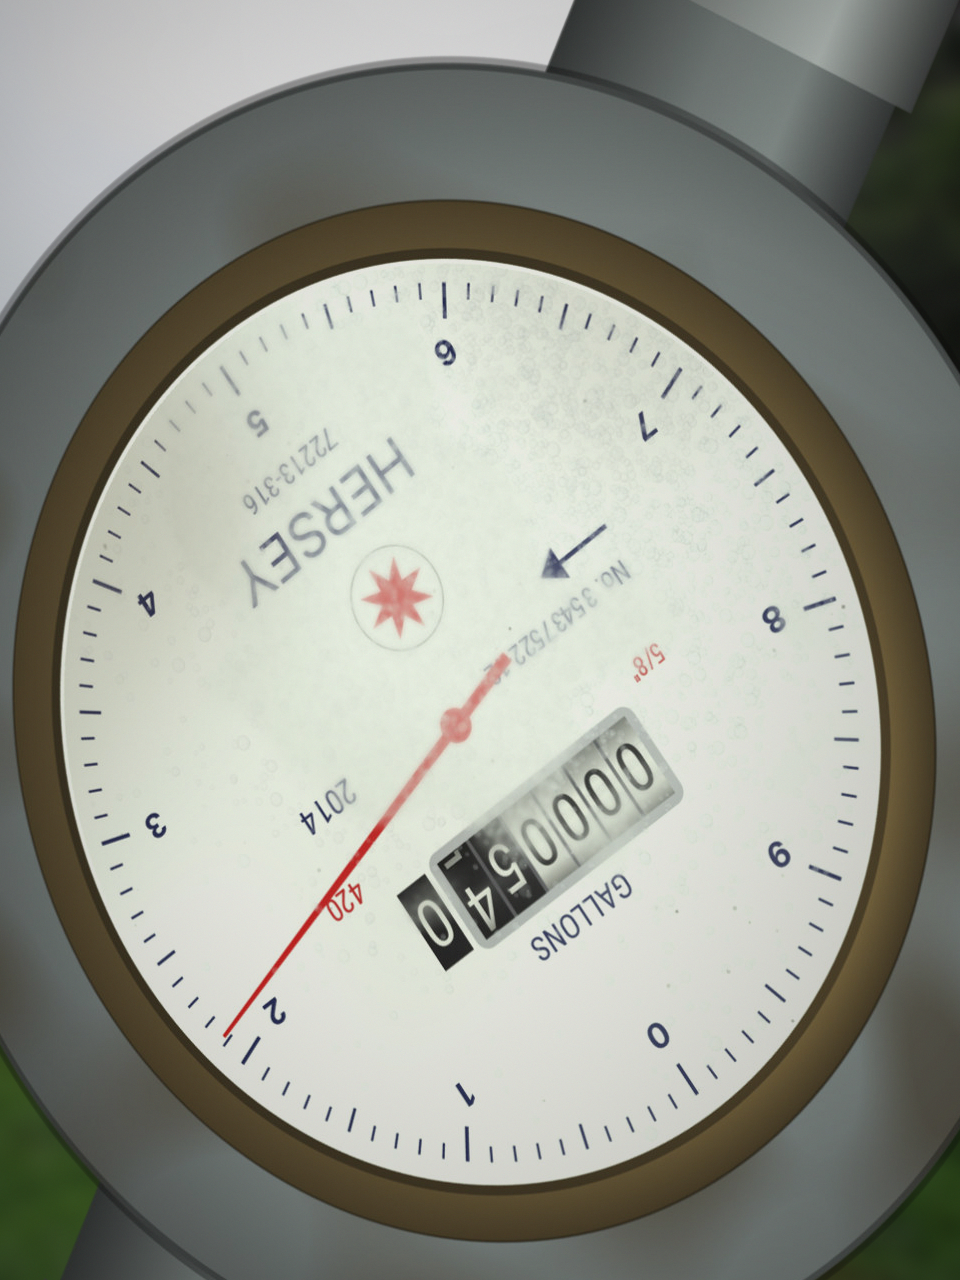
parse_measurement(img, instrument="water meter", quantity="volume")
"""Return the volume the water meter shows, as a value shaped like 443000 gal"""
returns 542.1 gal
